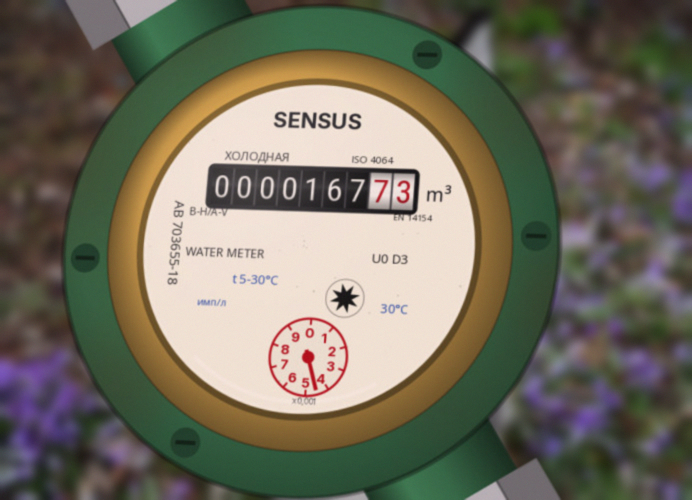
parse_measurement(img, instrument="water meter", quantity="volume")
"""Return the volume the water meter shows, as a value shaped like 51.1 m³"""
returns 167.734 m³
